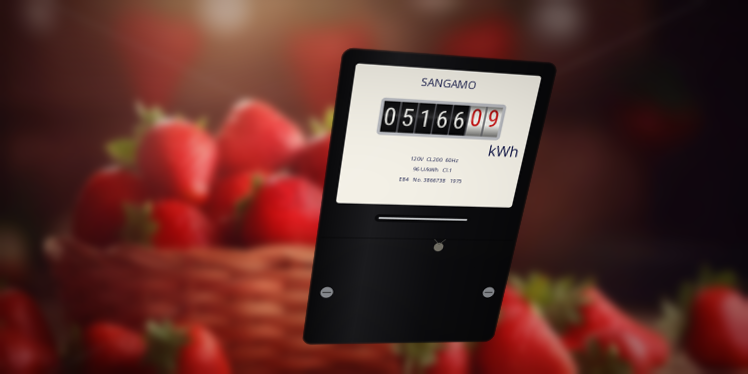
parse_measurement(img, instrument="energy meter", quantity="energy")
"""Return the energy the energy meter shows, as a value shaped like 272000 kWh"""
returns 5166.09 kWh
